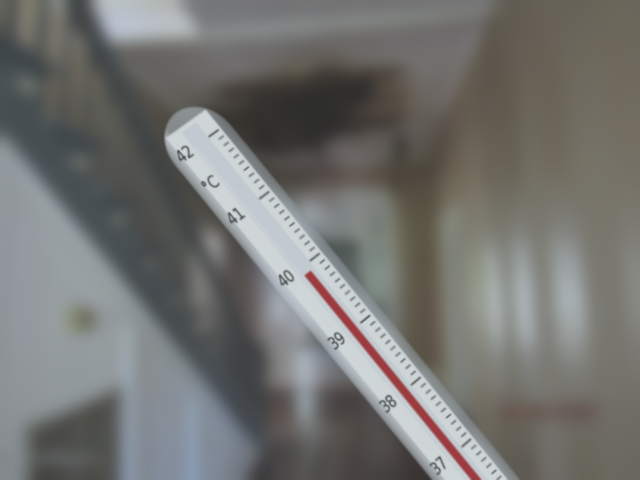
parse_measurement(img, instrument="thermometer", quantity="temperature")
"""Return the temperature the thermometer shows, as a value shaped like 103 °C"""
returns 39.9 °C
